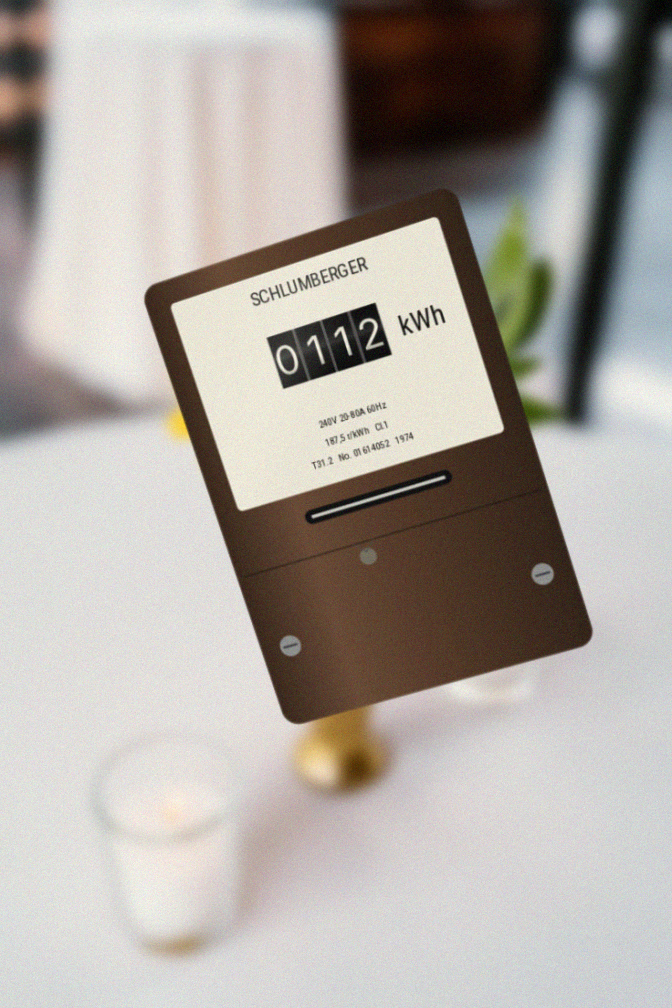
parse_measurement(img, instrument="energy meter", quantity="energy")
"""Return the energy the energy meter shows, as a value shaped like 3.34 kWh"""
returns 112 kWh
